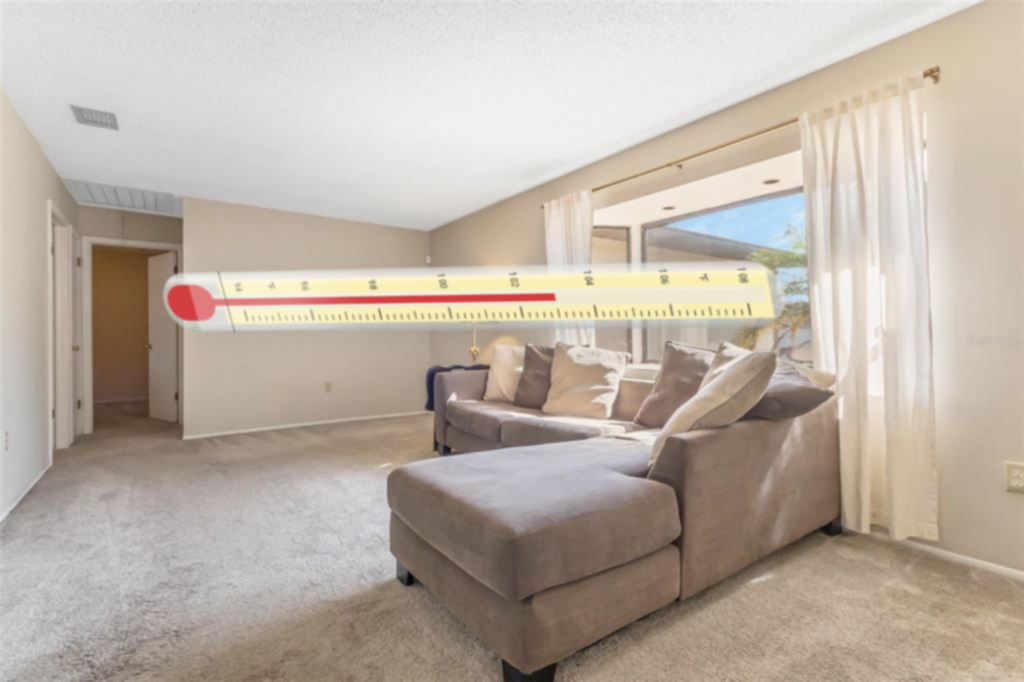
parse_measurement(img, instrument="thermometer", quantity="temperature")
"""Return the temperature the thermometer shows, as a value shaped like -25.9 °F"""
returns 103 °F
